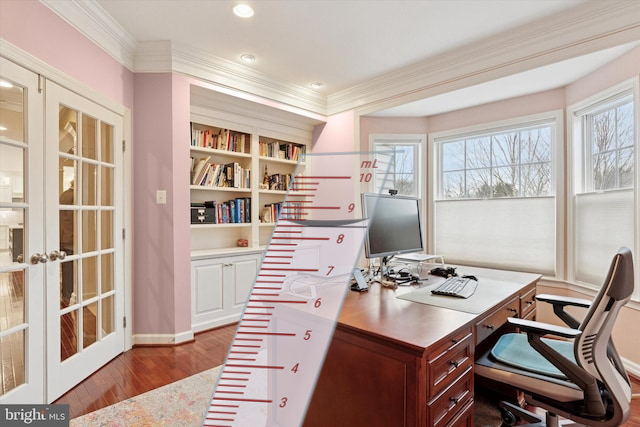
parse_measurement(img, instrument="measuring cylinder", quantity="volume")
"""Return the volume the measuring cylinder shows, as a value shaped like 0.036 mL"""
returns 8.4 mL
